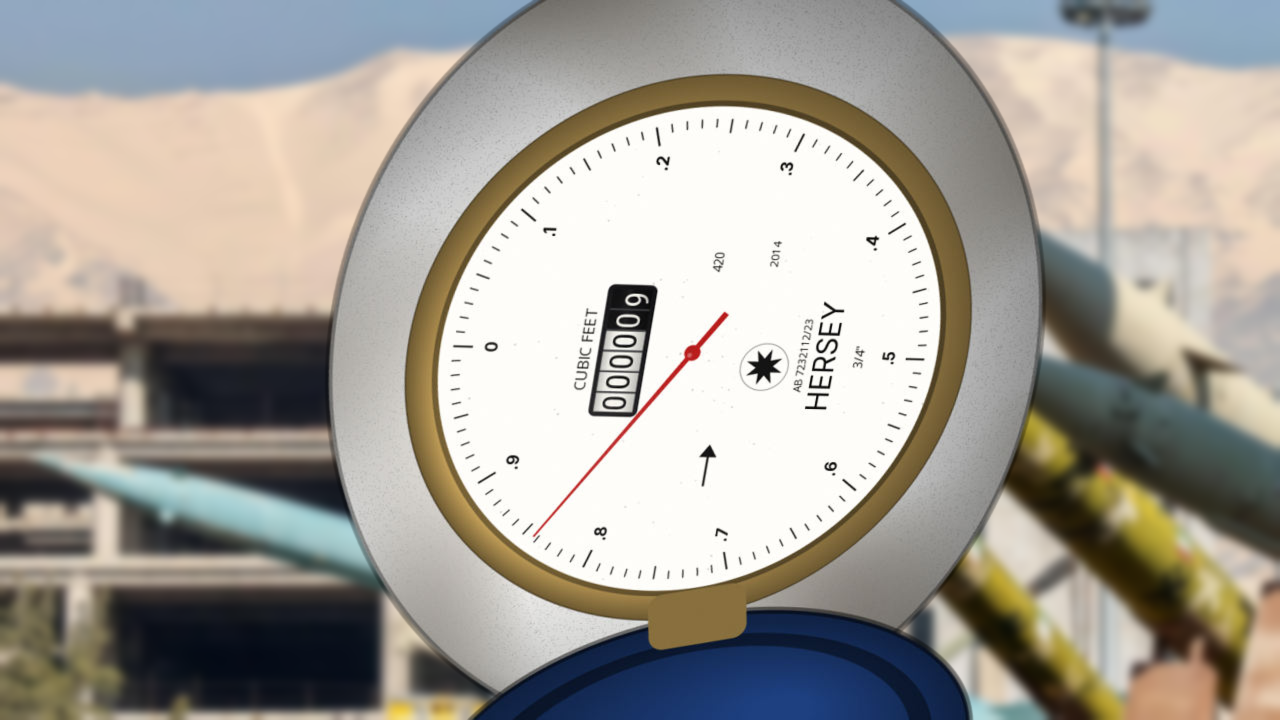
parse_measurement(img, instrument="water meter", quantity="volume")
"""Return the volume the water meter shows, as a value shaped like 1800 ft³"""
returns 8.84 ft³
